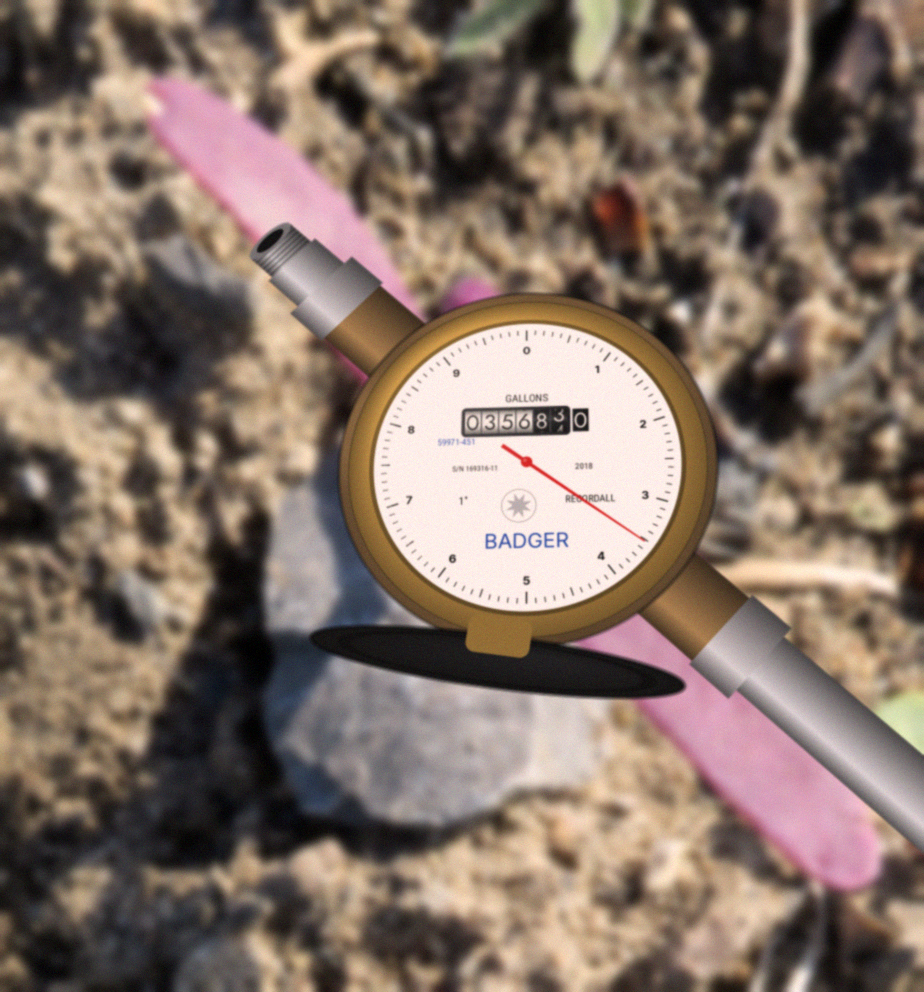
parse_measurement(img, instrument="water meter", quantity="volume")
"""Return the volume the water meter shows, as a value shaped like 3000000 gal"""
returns 356833.5 gal
